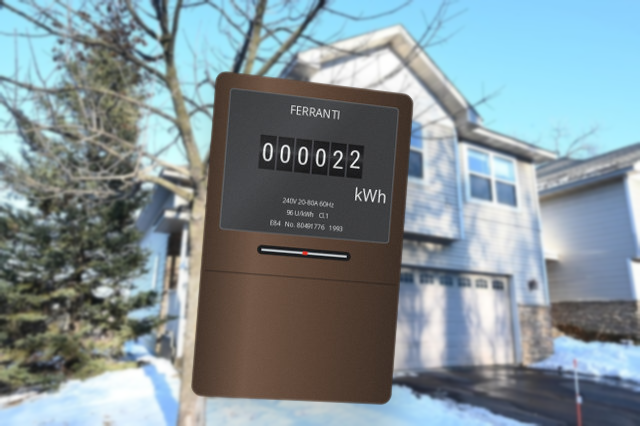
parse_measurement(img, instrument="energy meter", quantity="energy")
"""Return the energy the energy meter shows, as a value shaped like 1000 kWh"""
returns 22 kWh
